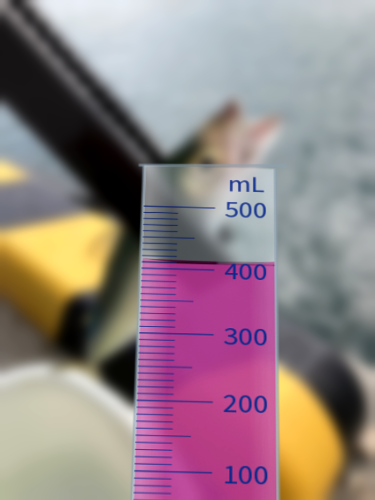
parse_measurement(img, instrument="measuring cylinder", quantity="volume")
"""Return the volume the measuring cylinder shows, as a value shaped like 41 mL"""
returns 410 mL
